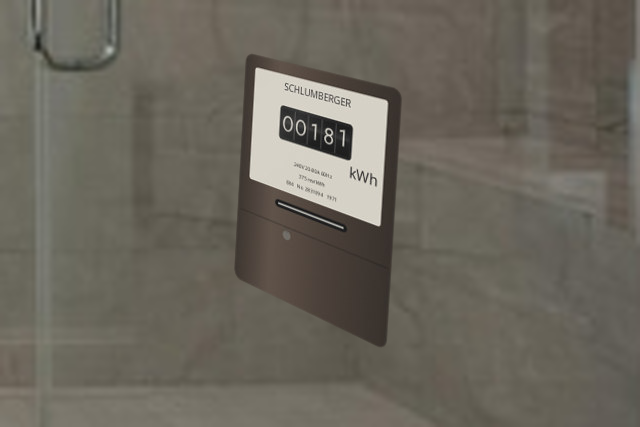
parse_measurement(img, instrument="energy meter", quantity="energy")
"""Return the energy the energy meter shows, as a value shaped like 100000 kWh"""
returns 181 kWh
